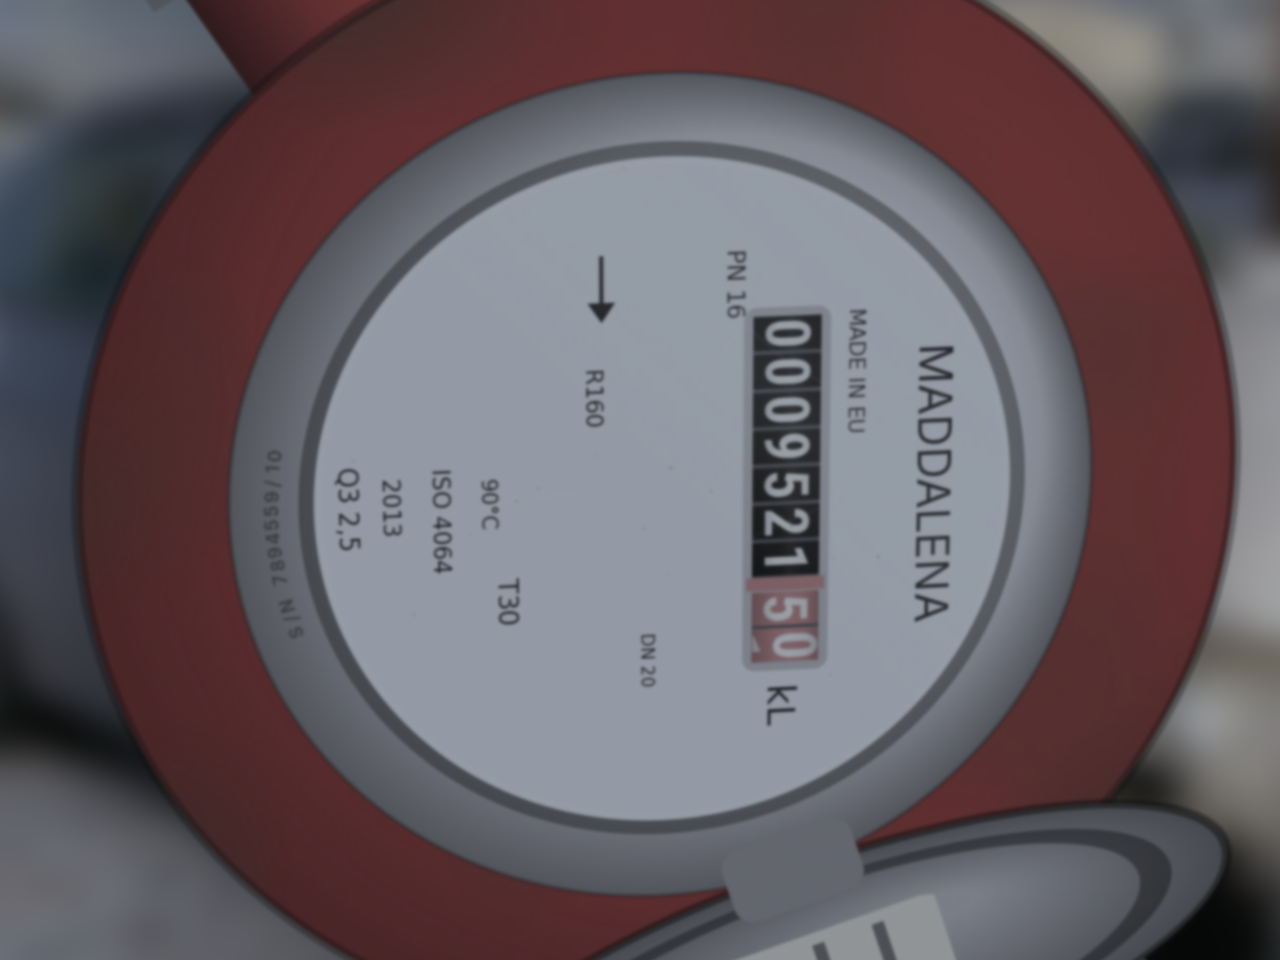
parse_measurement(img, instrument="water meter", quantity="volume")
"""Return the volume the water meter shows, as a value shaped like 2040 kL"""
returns 9521.50 kL
